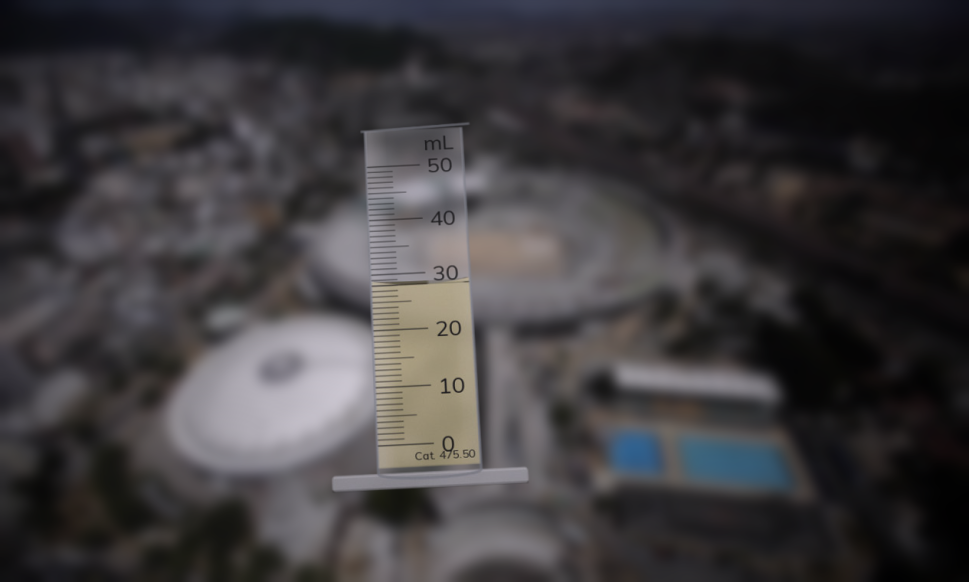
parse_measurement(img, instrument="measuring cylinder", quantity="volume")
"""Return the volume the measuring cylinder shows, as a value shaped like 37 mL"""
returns 28 mL
